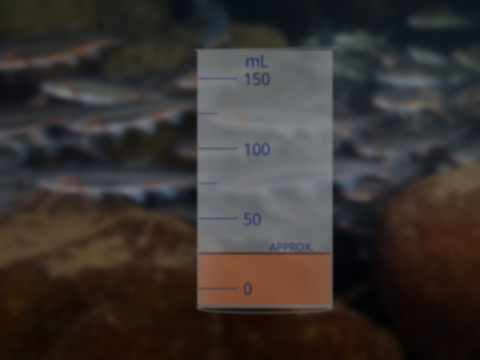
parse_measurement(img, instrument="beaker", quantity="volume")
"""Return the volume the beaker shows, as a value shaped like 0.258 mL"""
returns 25 mL
